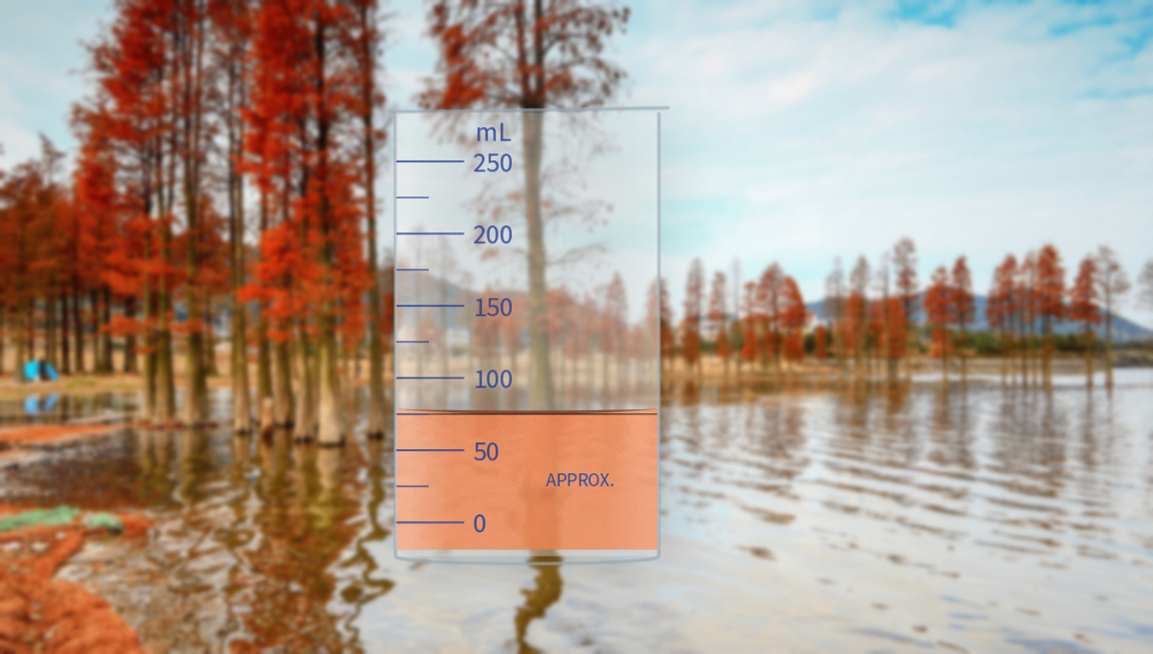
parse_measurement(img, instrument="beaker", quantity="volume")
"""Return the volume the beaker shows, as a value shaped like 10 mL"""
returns 75 mL
